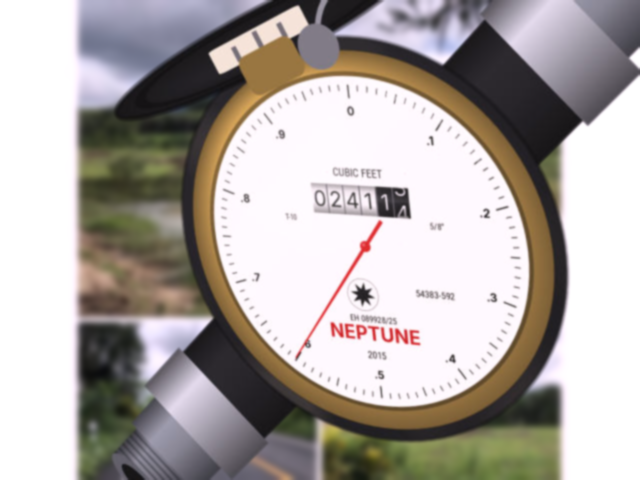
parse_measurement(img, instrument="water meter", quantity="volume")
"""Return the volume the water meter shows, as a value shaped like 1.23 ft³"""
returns 24113.60 ft³
